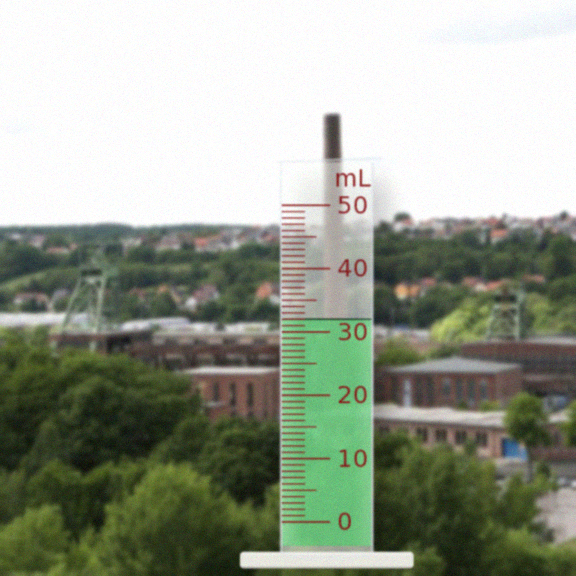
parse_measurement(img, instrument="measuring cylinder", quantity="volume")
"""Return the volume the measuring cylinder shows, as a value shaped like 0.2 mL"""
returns 32 mL
